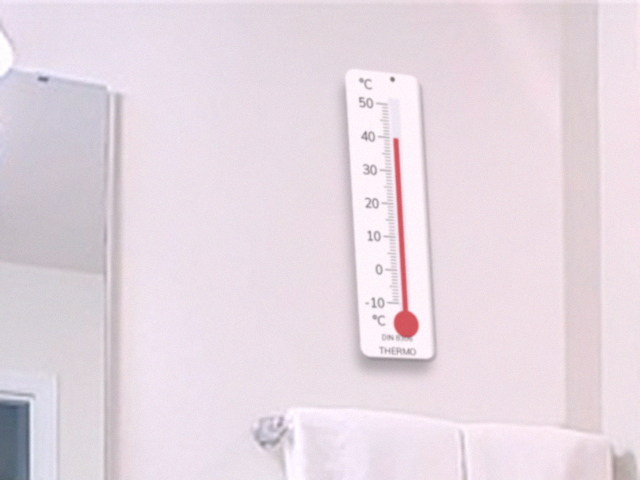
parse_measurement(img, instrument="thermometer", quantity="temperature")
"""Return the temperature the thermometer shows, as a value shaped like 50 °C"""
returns 40 °C
